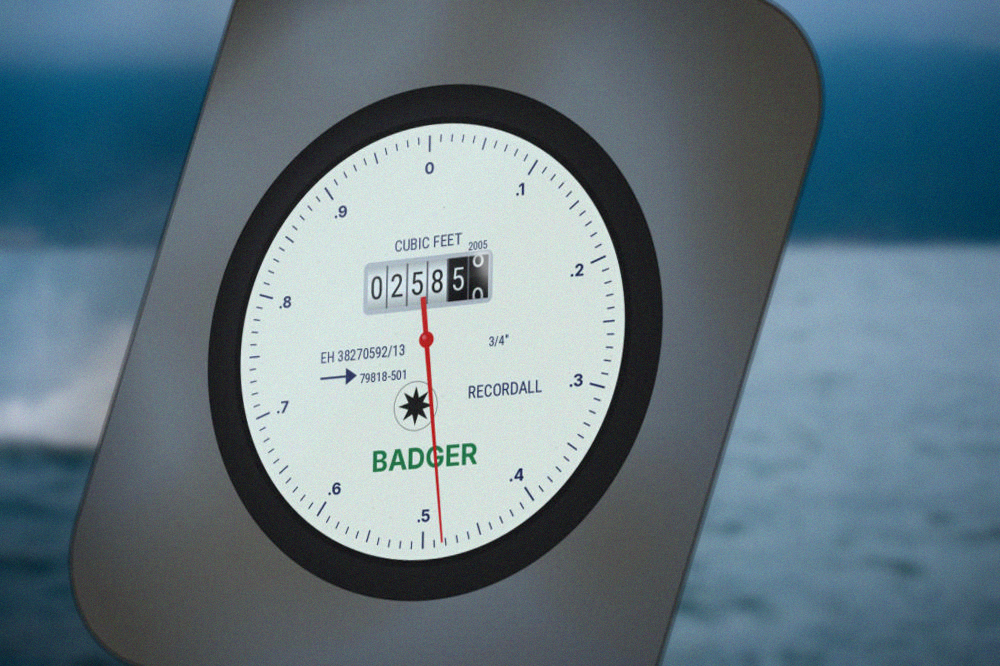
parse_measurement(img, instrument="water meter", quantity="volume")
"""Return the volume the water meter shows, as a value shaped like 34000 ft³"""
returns 25858.48 ft³
